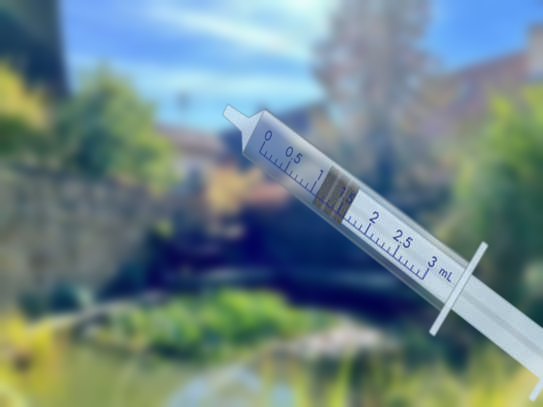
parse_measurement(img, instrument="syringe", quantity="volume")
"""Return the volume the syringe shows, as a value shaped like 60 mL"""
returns 1.1 mL
